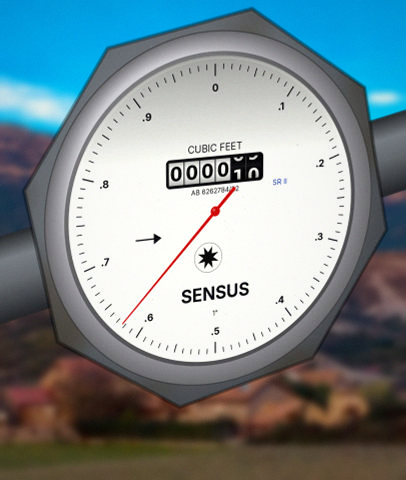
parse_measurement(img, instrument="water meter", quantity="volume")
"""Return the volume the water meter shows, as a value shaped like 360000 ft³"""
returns 9.62 ft³
